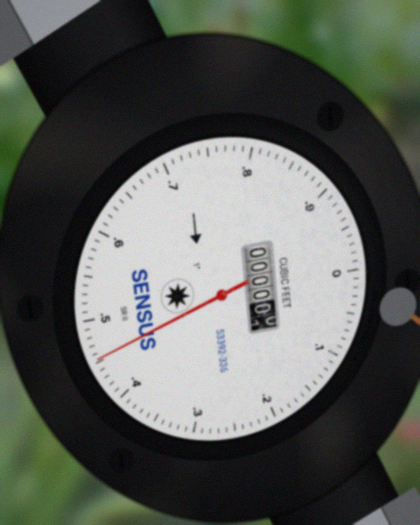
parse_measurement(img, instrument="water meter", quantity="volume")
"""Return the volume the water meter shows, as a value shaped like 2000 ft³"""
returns 0.45 ft³
